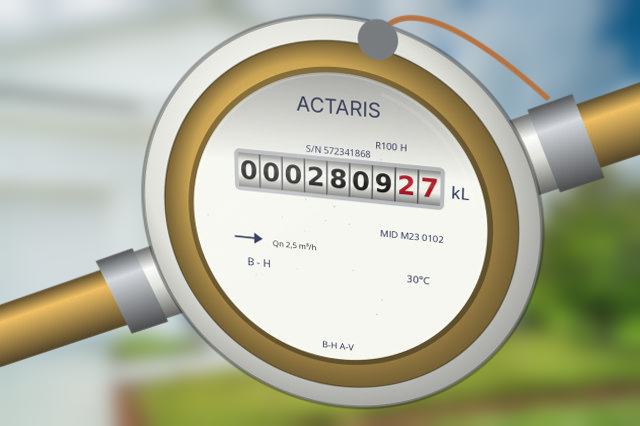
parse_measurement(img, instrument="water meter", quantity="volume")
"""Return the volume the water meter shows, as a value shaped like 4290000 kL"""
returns 2809.27 kL
